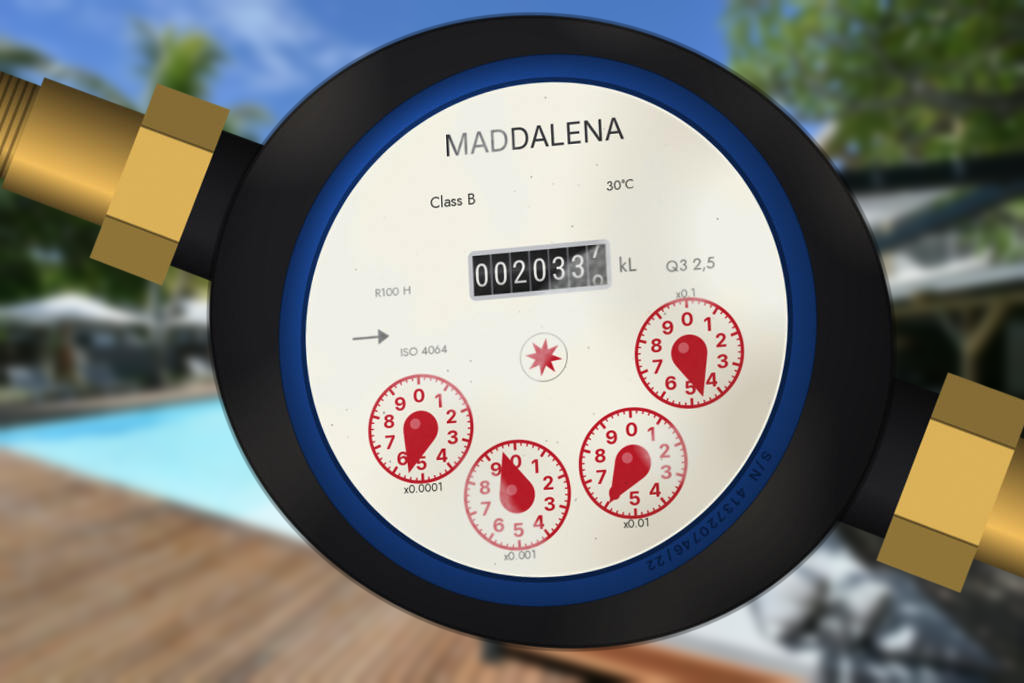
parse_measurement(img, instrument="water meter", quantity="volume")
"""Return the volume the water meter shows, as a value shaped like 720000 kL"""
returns 20337.4595 kL
